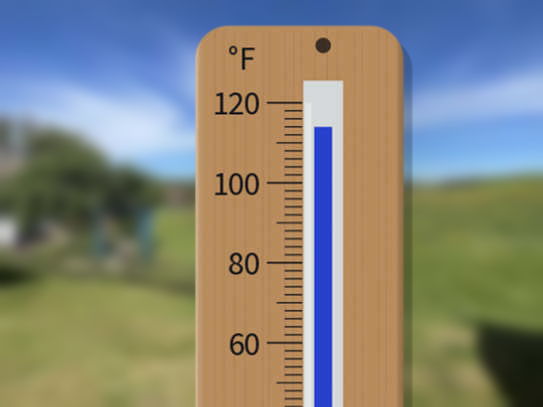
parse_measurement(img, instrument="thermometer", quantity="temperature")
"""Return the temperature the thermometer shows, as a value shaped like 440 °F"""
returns 114 °F
